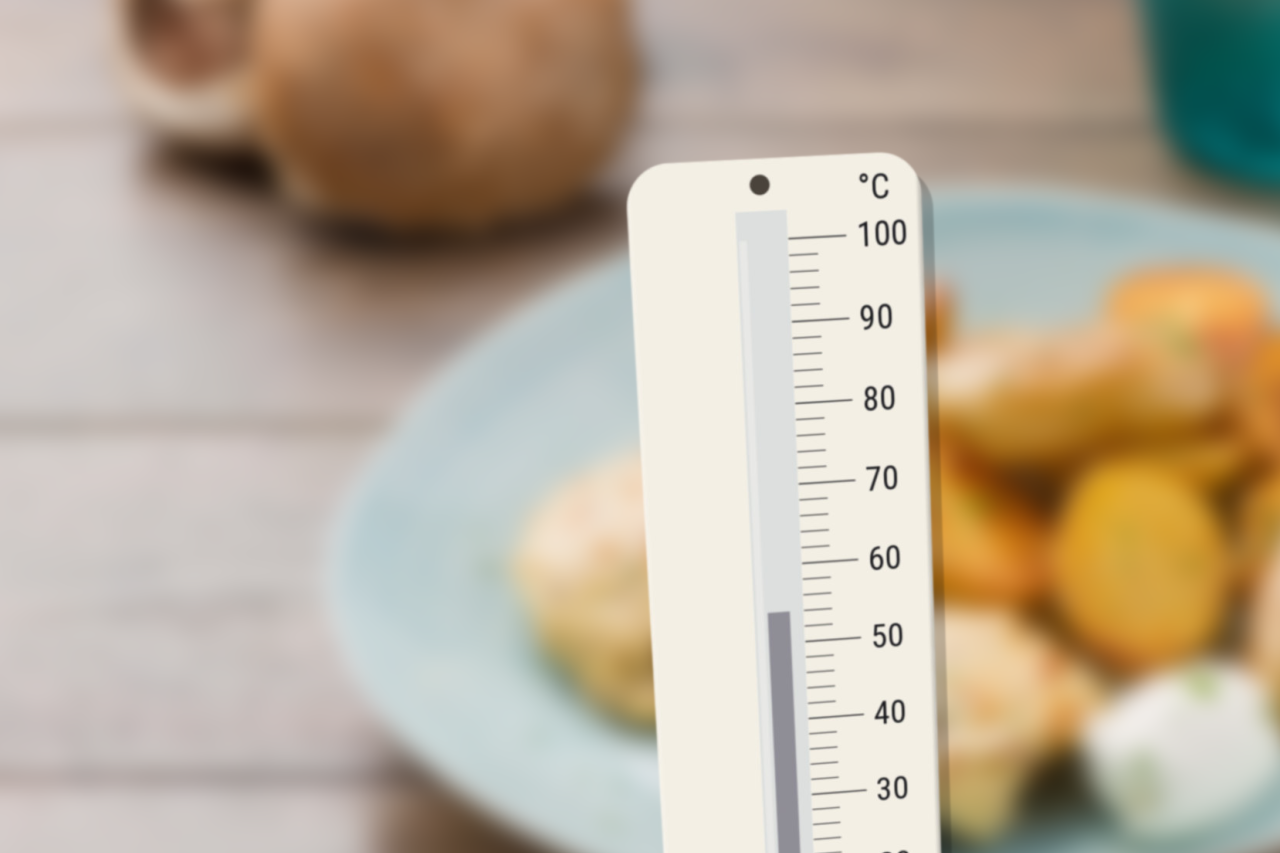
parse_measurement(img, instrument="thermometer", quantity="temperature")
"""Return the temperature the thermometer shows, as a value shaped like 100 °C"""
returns 54 °C
